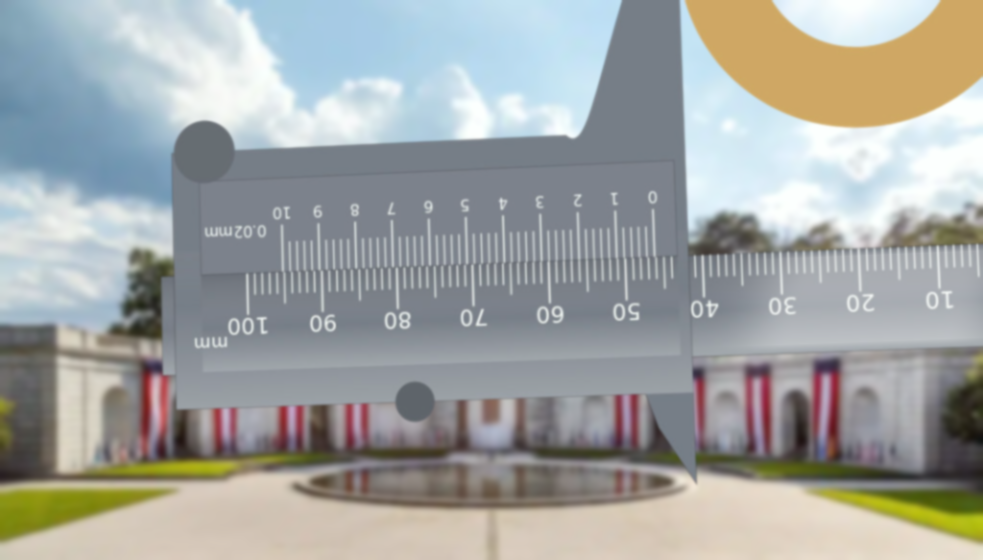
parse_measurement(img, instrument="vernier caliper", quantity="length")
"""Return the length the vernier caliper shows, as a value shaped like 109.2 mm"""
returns 46.2 mm
